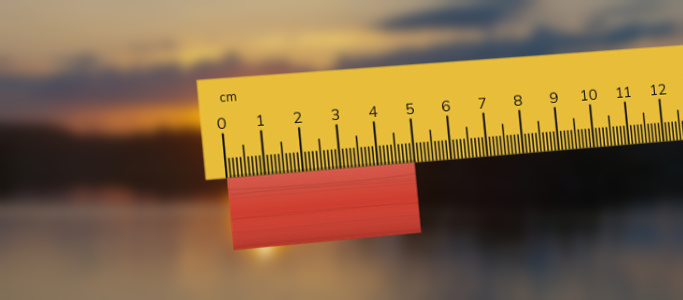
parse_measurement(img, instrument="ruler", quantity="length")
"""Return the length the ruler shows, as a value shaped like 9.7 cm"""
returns 5 cm
